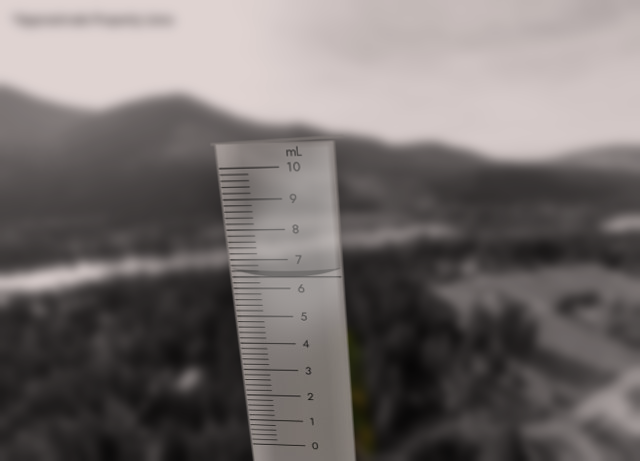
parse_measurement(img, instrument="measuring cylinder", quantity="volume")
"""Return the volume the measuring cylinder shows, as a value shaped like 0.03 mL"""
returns 6.4 mL
